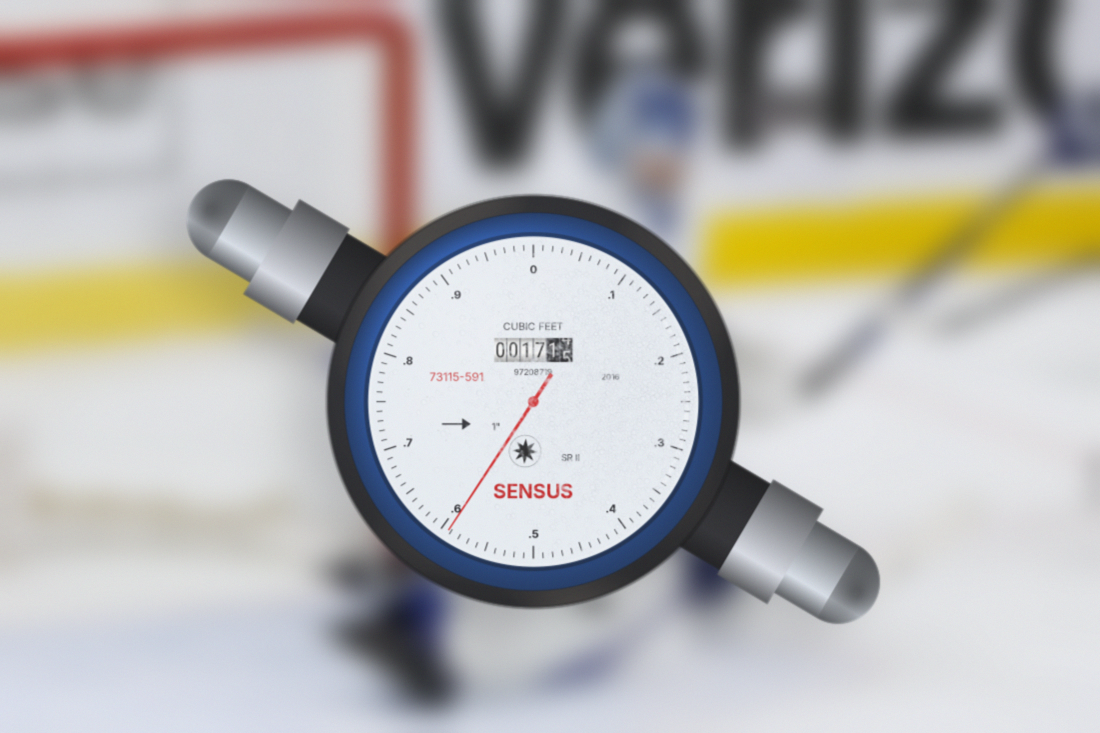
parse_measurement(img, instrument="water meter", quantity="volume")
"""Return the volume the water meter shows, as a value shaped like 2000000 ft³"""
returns 1714.59 ft³
